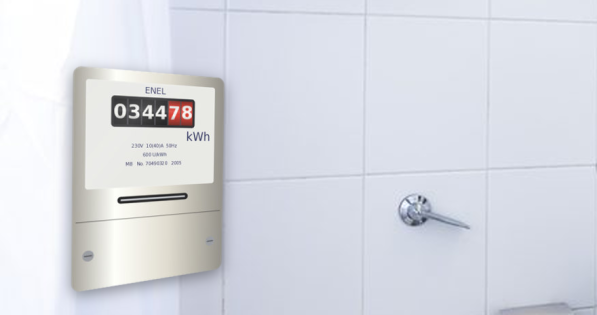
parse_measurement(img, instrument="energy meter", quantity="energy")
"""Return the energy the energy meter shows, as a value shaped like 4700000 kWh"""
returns 344.78 kWh
